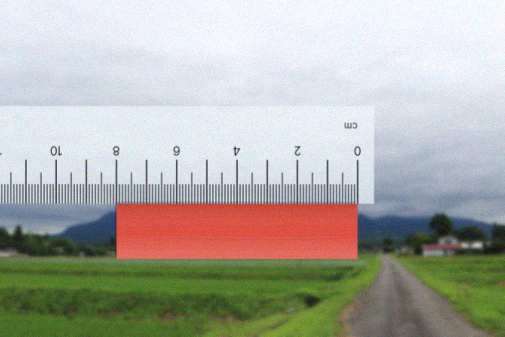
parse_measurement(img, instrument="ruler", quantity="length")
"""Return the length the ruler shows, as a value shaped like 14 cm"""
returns 8 cm
